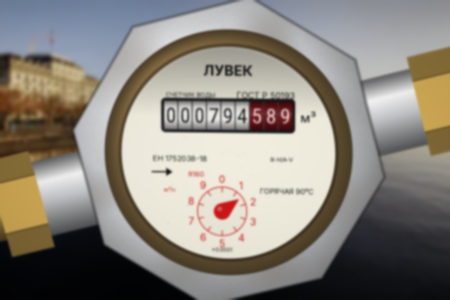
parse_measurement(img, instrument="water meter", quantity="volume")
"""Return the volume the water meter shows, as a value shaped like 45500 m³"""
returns 794.5891 m³
